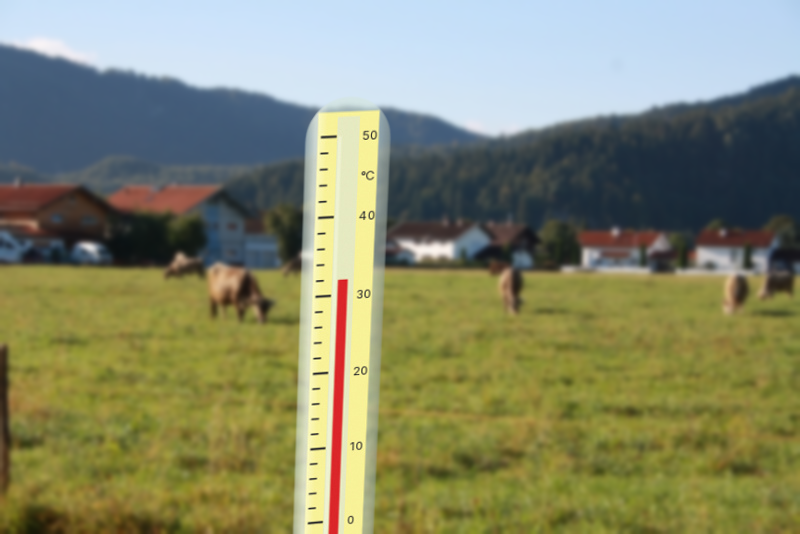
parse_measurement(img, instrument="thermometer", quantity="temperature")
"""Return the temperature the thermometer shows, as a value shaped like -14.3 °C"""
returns 32 °C
